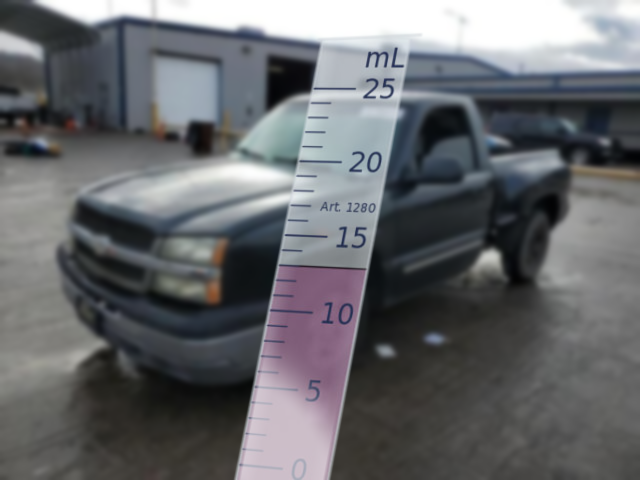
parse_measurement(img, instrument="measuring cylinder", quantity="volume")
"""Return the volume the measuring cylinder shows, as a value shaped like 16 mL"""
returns 13 mL
